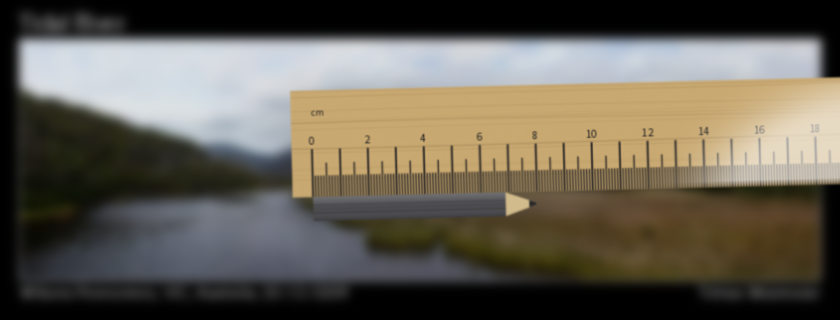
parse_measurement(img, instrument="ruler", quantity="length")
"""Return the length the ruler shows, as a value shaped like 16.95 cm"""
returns 8 cm
